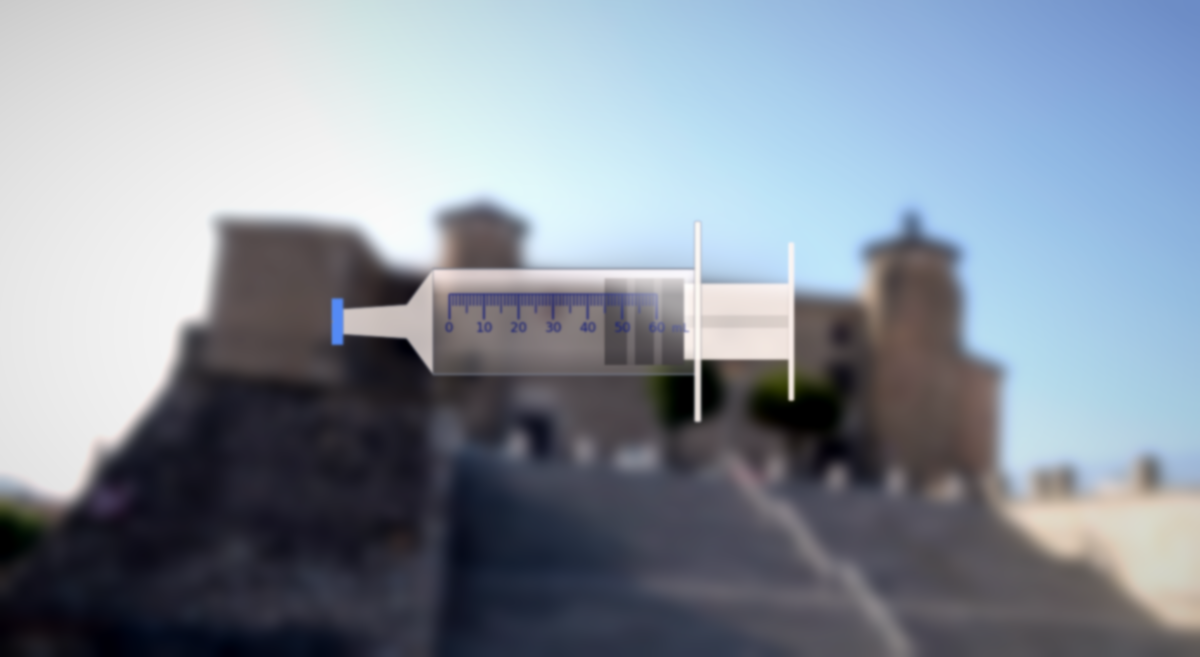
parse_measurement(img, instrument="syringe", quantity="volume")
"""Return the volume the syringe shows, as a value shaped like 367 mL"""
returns 45 mL
